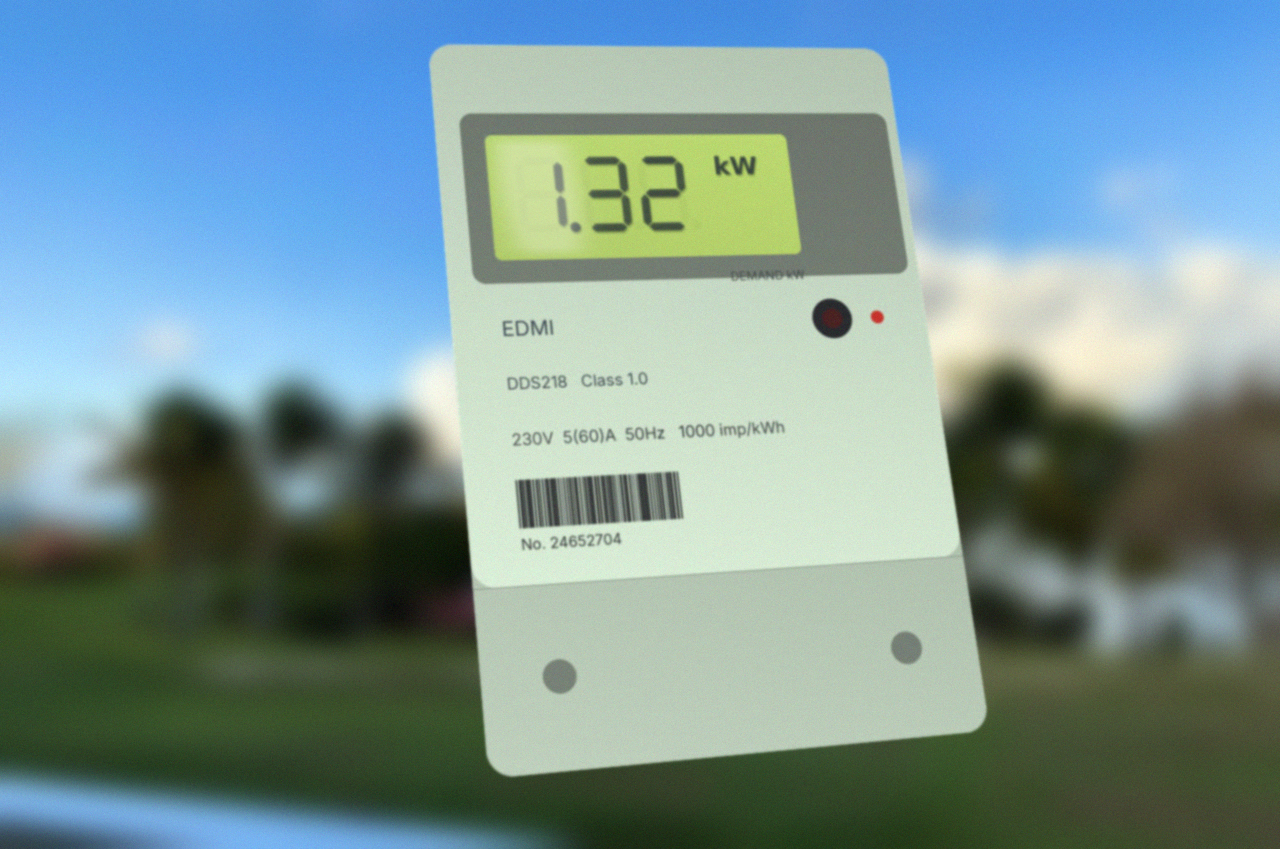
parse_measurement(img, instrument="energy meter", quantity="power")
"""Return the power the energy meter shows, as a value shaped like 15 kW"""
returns 1.32 kW
